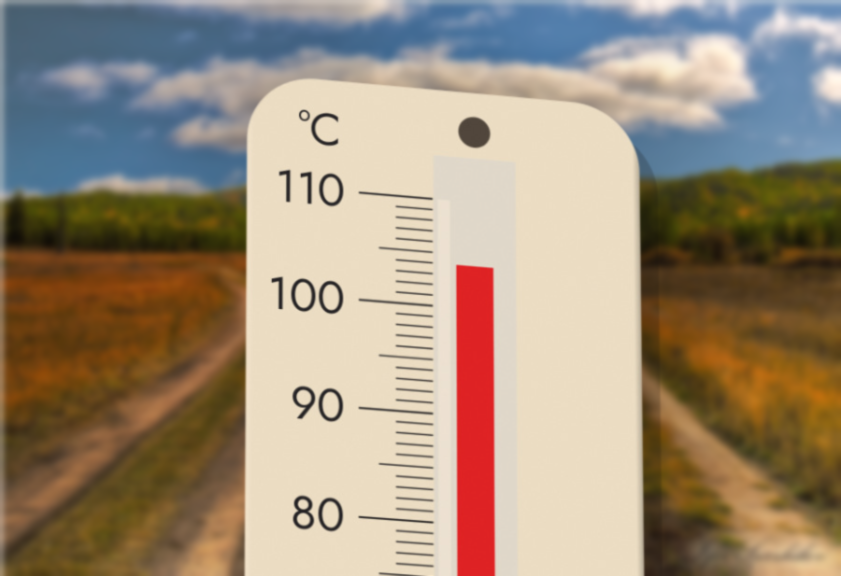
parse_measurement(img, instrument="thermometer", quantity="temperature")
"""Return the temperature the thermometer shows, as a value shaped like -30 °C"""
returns 104 °C
